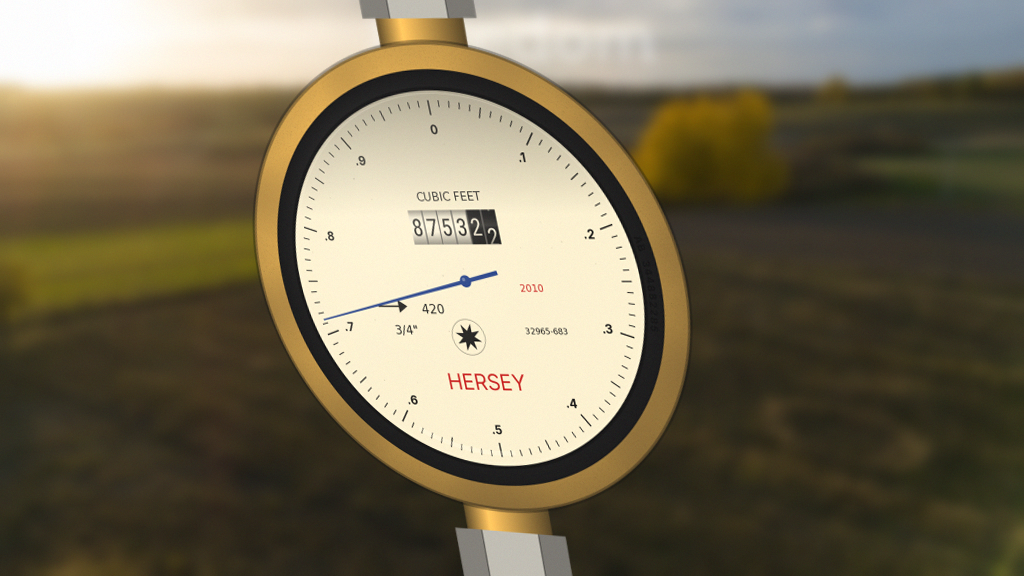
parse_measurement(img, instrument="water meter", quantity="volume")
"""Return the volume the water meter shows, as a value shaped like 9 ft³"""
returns 875321.71 ft³
